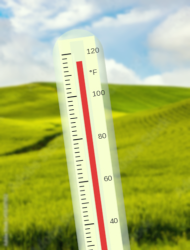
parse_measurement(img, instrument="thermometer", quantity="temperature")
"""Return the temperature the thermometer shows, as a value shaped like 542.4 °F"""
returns 116 °F
